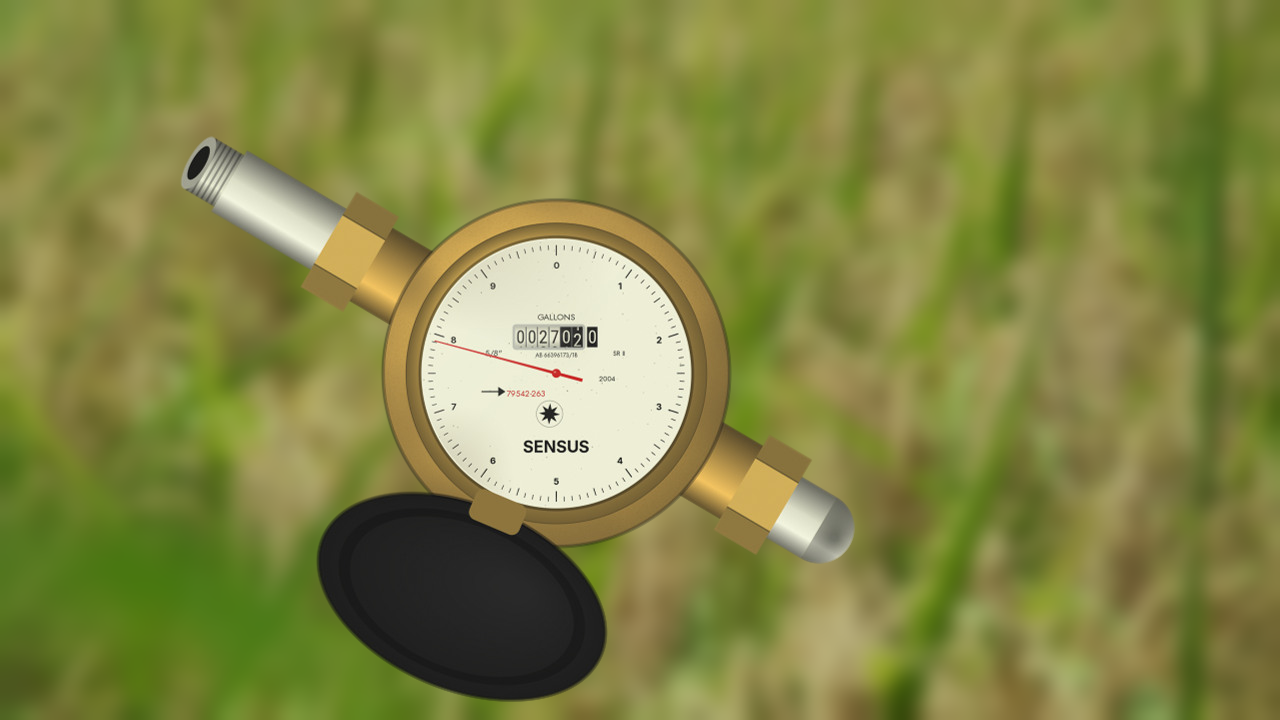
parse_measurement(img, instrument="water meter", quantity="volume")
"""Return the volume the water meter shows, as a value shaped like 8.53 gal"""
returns 27017.9 gal
